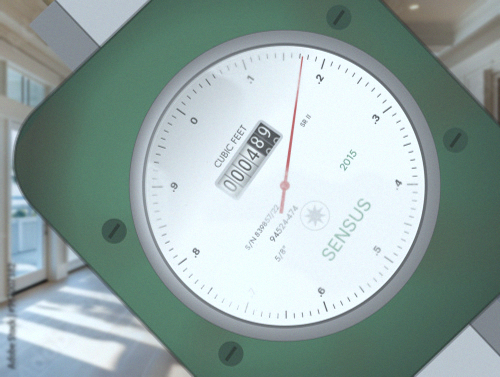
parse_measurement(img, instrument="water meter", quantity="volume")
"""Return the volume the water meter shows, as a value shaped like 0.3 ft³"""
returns 489.17 ft³
